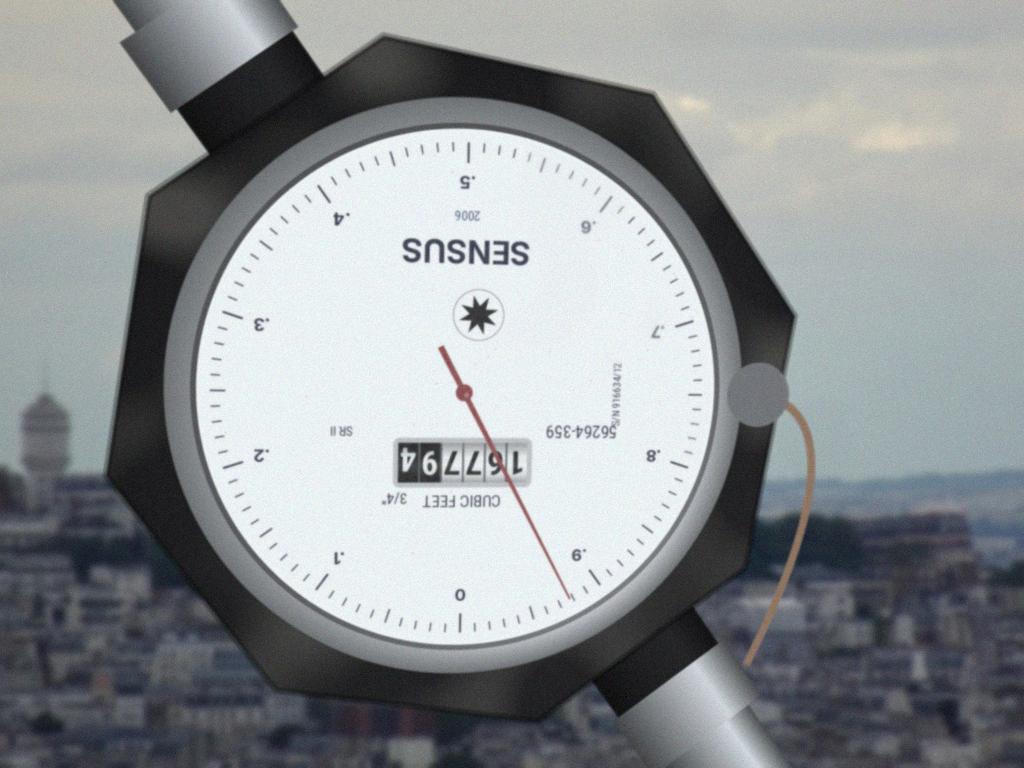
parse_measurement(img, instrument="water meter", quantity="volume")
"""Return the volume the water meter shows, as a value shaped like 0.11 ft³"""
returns 167793.92 ft³
